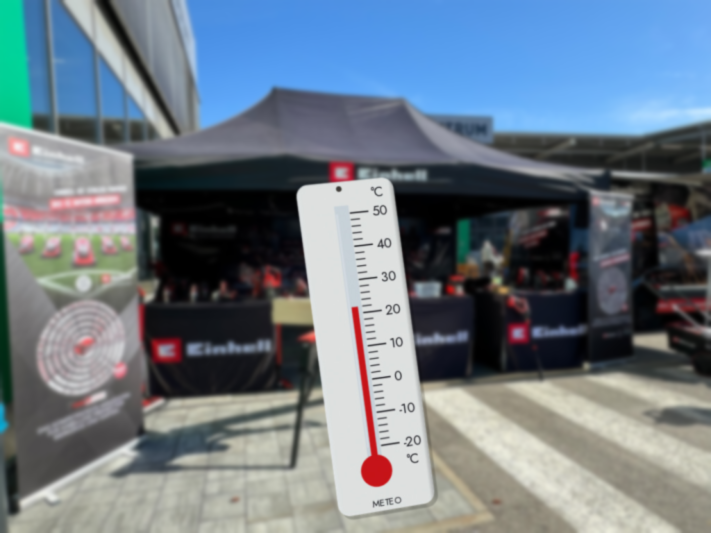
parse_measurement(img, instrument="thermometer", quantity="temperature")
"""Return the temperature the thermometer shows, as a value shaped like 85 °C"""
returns 22 °C
